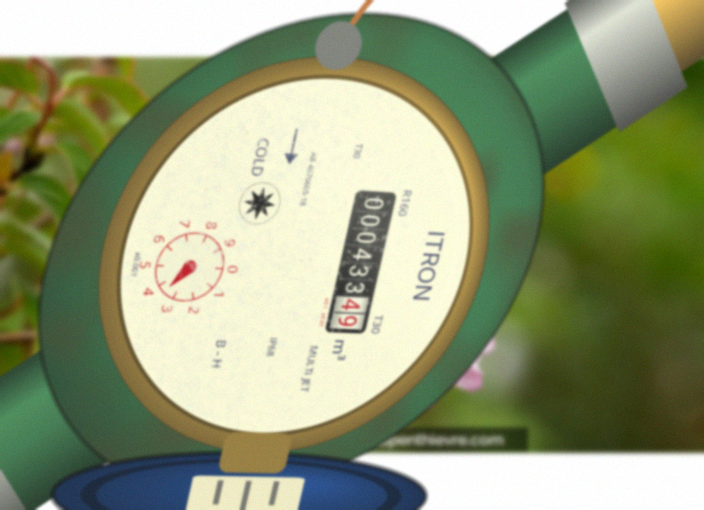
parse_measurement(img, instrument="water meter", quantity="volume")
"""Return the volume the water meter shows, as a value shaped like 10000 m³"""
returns 433.493 m³
